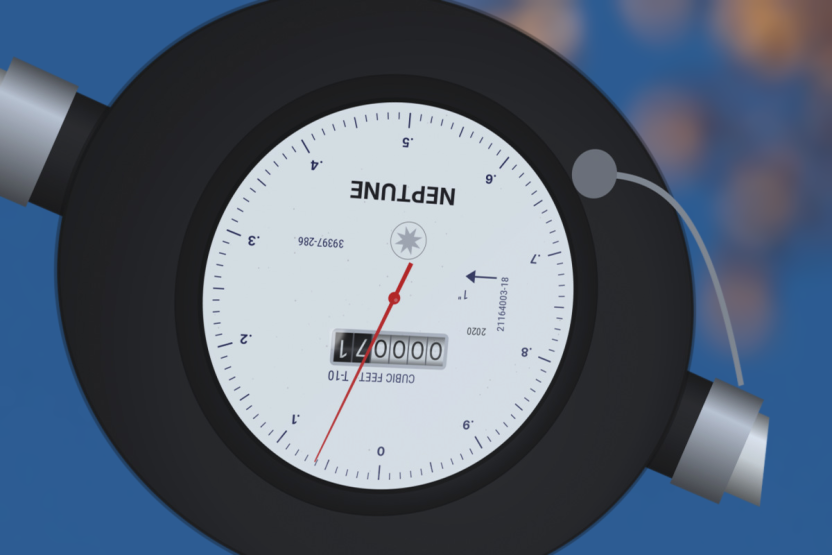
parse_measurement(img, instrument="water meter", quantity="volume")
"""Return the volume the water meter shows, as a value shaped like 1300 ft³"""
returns 71.06 ft³
